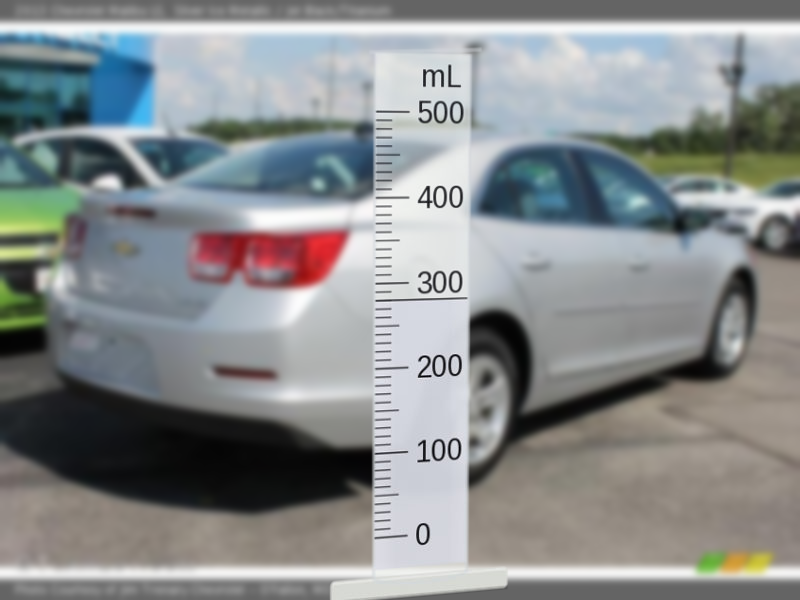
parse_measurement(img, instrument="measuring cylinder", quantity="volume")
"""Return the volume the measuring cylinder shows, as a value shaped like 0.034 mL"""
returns 280 mL
